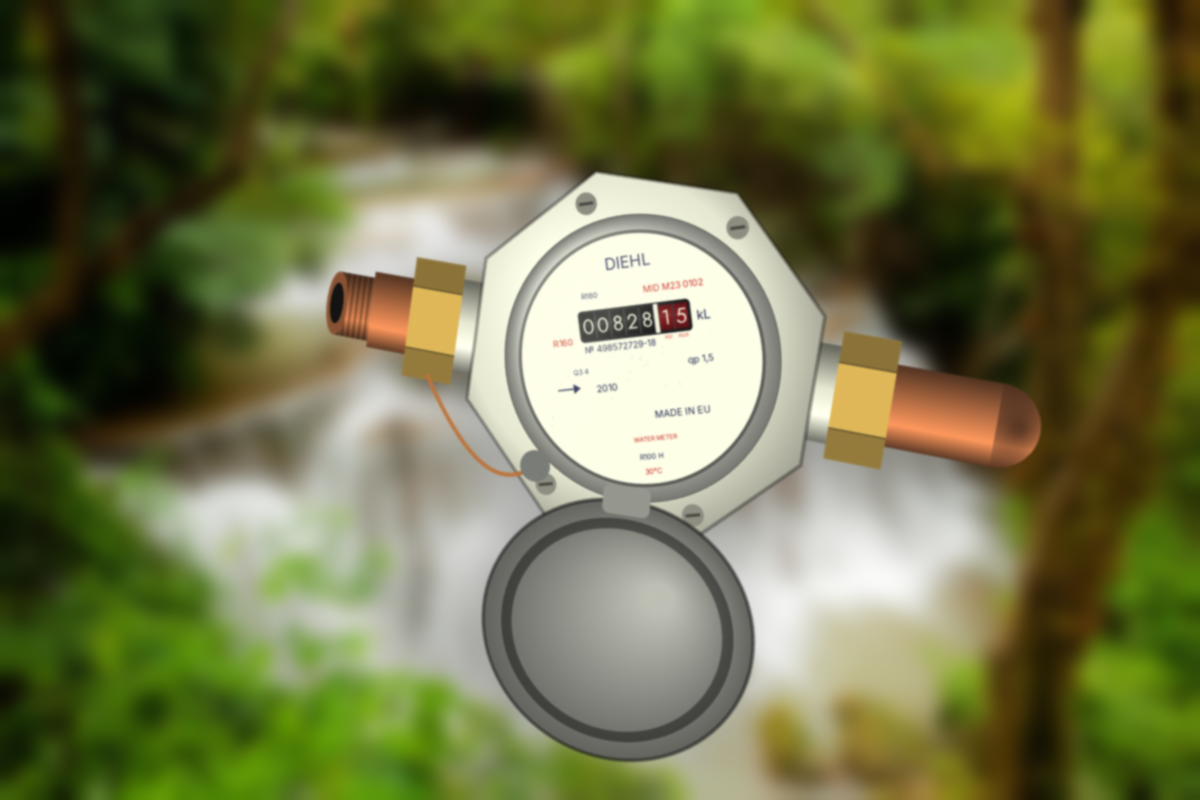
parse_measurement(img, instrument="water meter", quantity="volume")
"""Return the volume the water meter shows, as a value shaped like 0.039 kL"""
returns 828.15 kL
